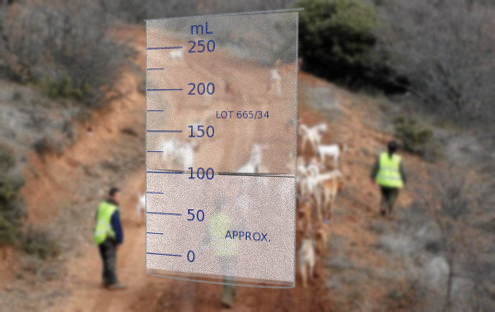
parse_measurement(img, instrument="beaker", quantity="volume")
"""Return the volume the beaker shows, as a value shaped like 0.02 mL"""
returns 100 mL
